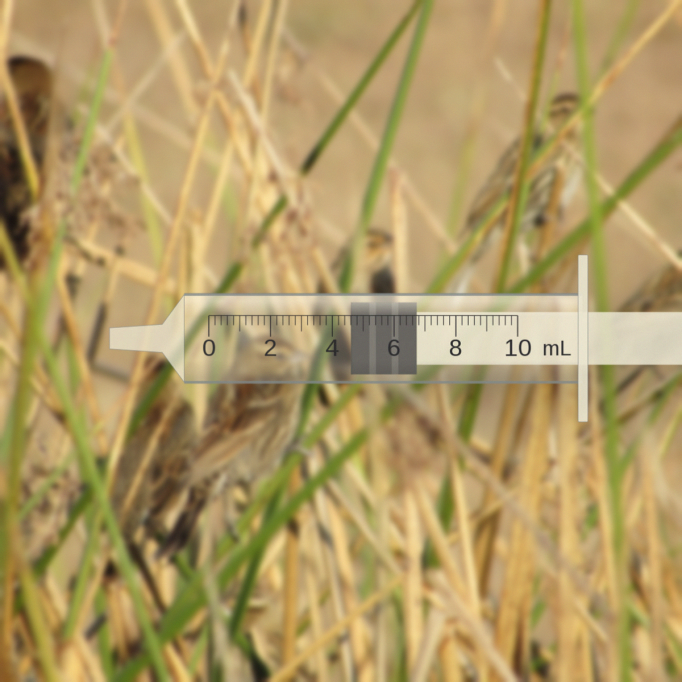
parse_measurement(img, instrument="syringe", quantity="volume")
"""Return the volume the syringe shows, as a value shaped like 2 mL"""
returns 4.6 mL
